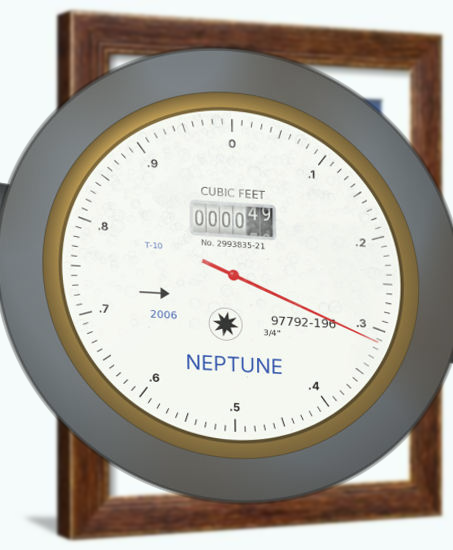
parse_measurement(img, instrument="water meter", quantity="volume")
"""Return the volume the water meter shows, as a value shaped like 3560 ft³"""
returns 49.31 ft³
